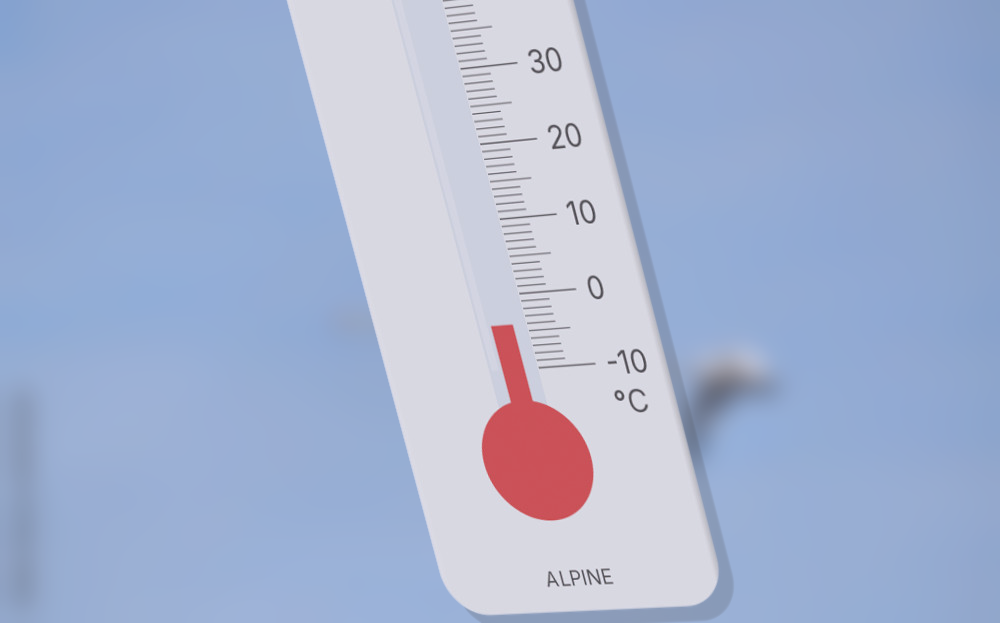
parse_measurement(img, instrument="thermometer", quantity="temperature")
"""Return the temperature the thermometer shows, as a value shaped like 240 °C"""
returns -4 °C
